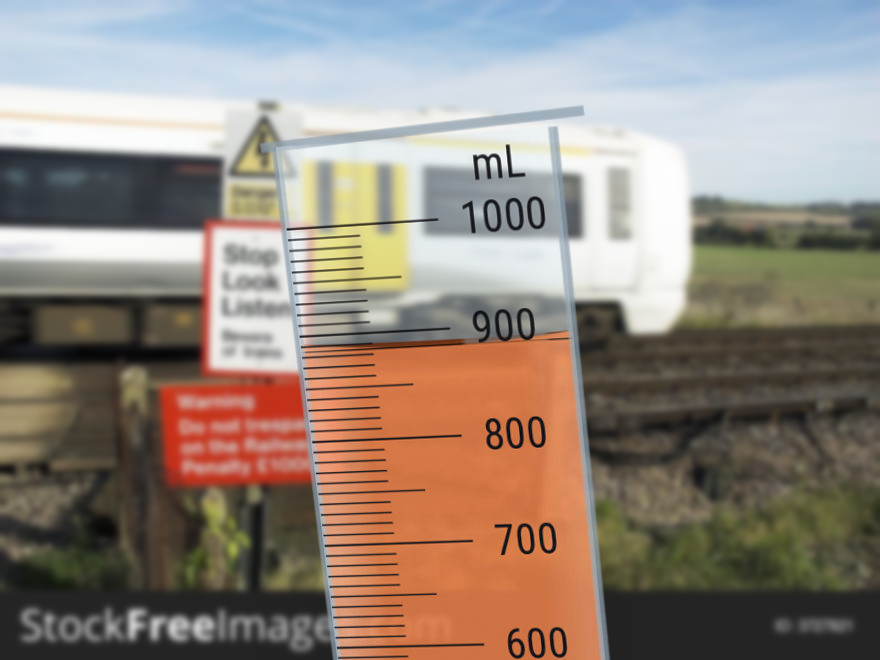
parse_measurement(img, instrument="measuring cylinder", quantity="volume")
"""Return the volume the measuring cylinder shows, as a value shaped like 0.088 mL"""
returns 885 mL
